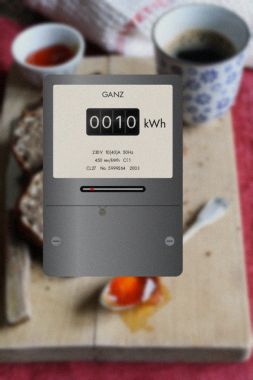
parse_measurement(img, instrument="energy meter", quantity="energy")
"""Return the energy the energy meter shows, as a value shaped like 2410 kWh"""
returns 10 kWh
